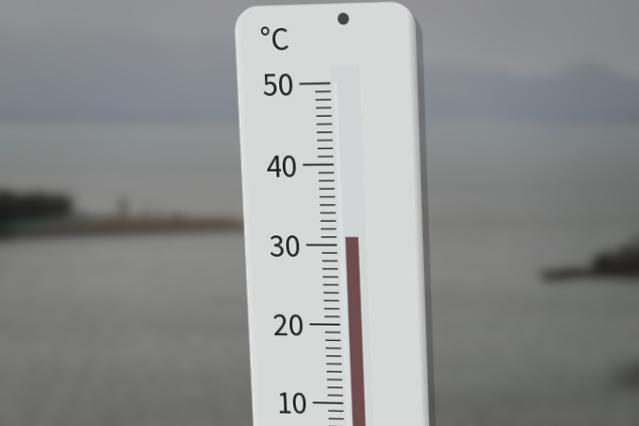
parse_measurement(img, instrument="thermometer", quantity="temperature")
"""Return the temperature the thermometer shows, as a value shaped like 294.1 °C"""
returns 31 °C
